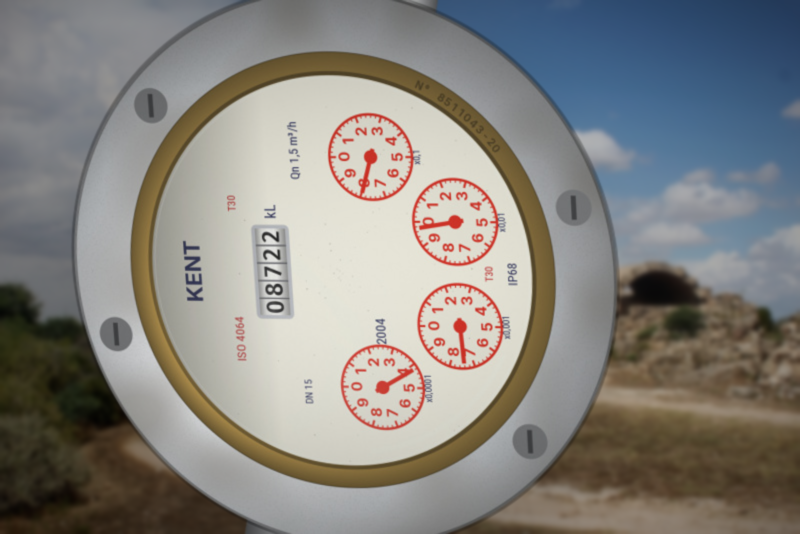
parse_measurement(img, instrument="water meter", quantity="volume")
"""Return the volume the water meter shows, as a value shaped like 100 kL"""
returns 8722.7974 kL
